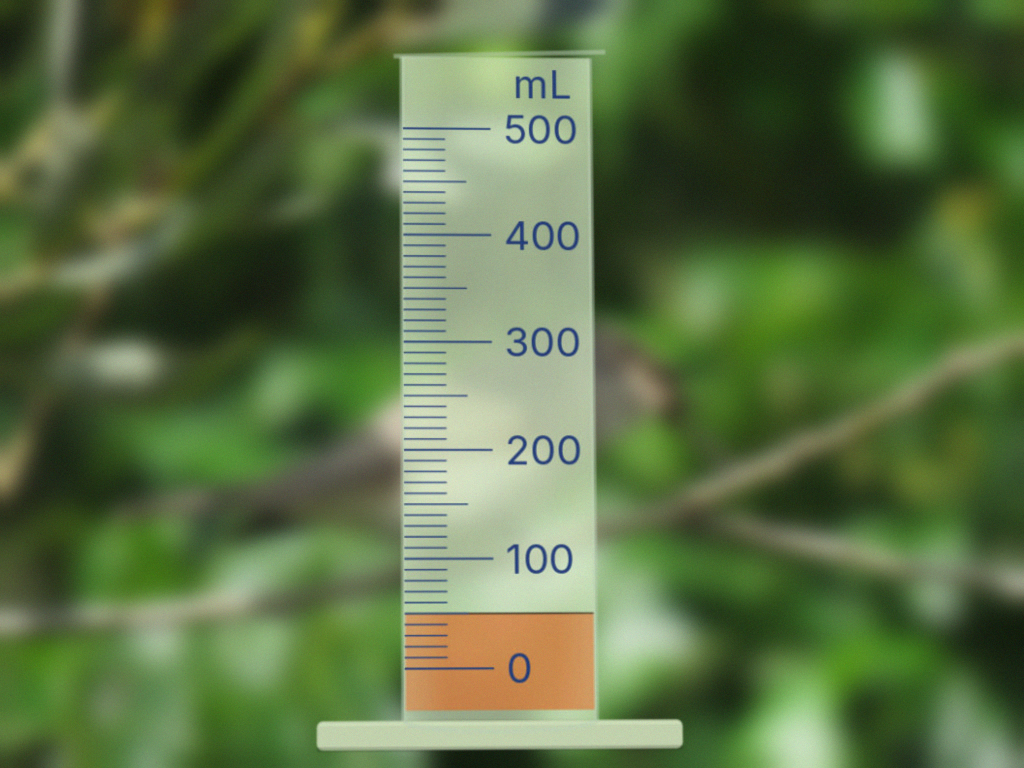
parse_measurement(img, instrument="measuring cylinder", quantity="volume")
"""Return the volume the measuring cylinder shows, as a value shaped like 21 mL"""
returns 50 mL
